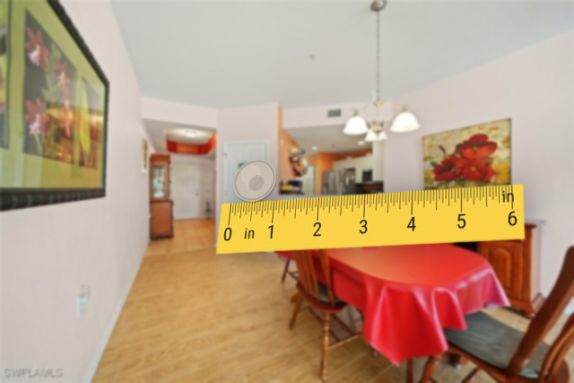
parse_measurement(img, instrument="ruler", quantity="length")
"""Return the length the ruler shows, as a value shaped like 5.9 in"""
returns 1 in
